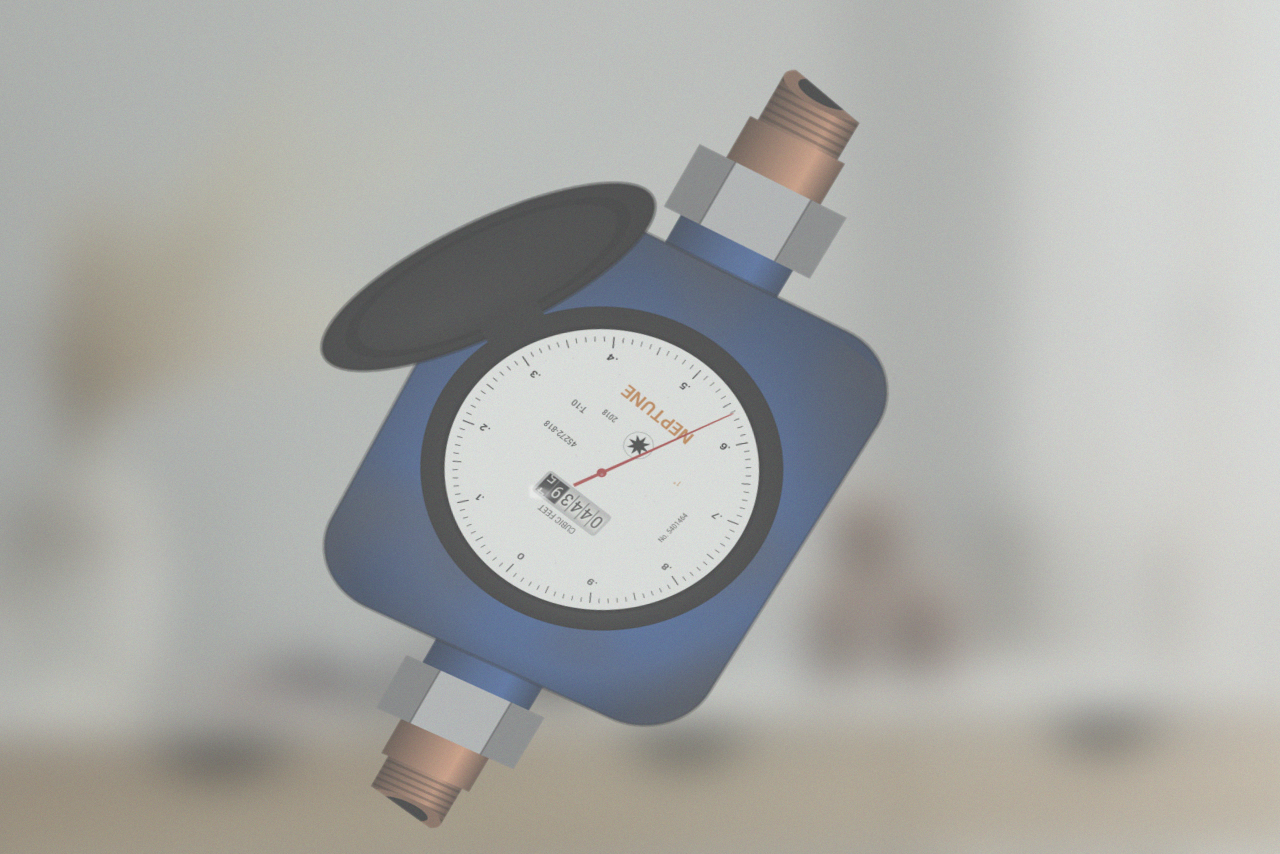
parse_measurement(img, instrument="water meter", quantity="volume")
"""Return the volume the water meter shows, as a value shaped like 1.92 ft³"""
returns 44394.56 ft³
